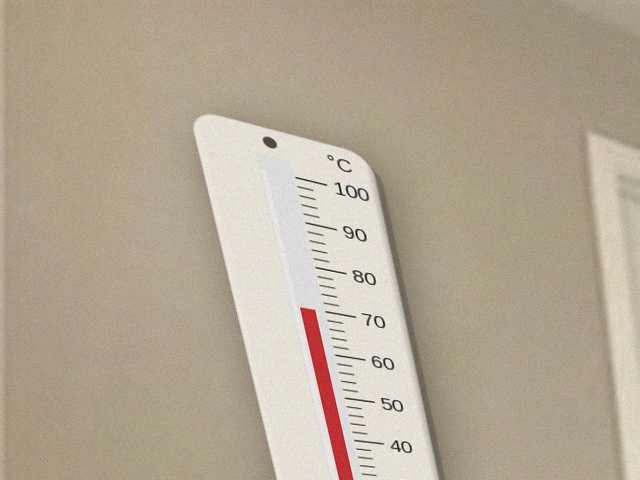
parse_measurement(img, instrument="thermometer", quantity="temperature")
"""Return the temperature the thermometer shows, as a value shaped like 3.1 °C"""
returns 70 °C
